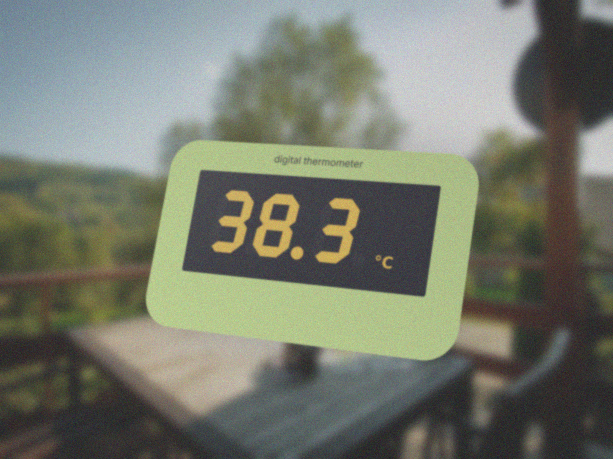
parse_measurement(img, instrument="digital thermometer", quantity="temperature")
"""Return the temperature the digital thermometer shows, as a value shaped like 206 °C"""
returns 38.3 °C
